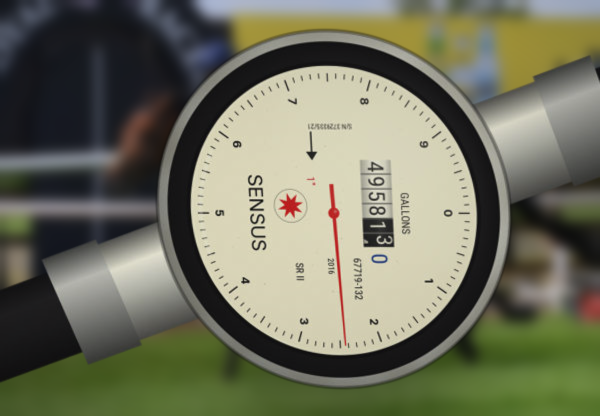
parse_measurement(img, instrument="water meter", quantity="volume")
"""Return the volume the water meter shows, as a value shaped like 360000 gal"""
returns 4958132.4 gal
